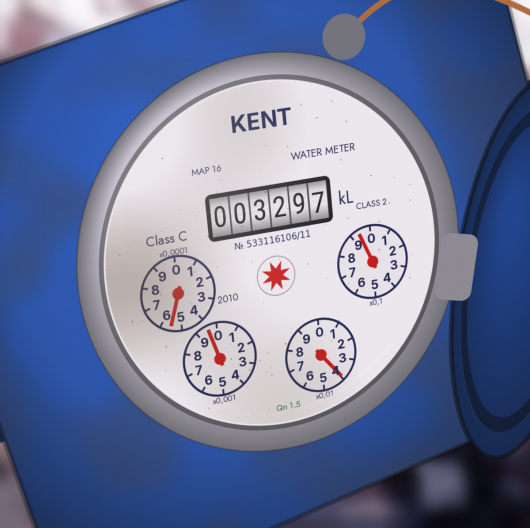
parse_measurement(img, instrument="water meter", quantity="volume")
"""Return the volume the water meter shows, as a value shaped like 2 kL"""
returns 3296.9395 kL
